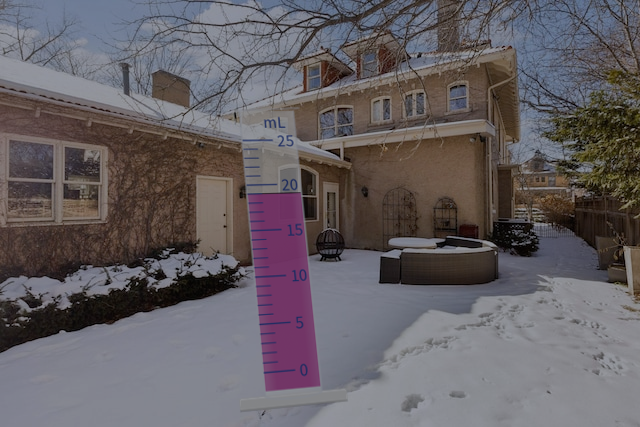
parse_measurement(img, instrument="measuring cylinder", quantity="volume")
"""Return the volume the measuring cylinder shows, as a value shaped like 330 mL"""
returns 19 mL
